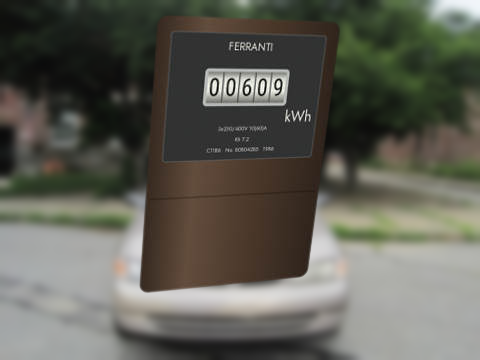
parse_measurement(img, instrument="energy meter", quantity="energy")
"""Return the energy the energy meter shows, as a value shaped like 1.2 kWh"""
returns 609 kWh
